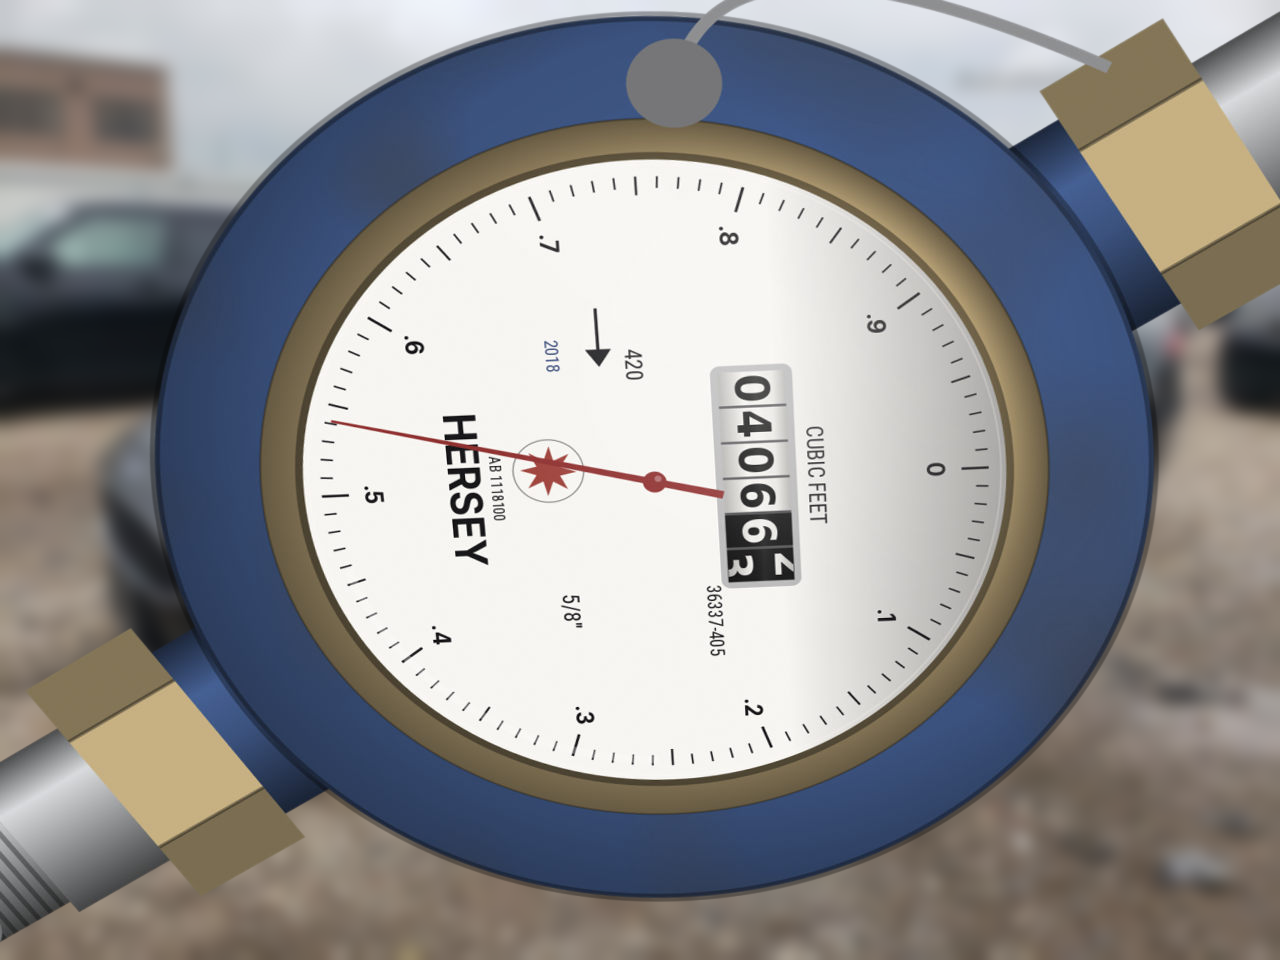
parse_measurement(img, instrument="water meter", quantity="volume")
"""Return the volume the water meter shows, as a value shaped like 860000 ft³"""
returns 40662.54 ft³
